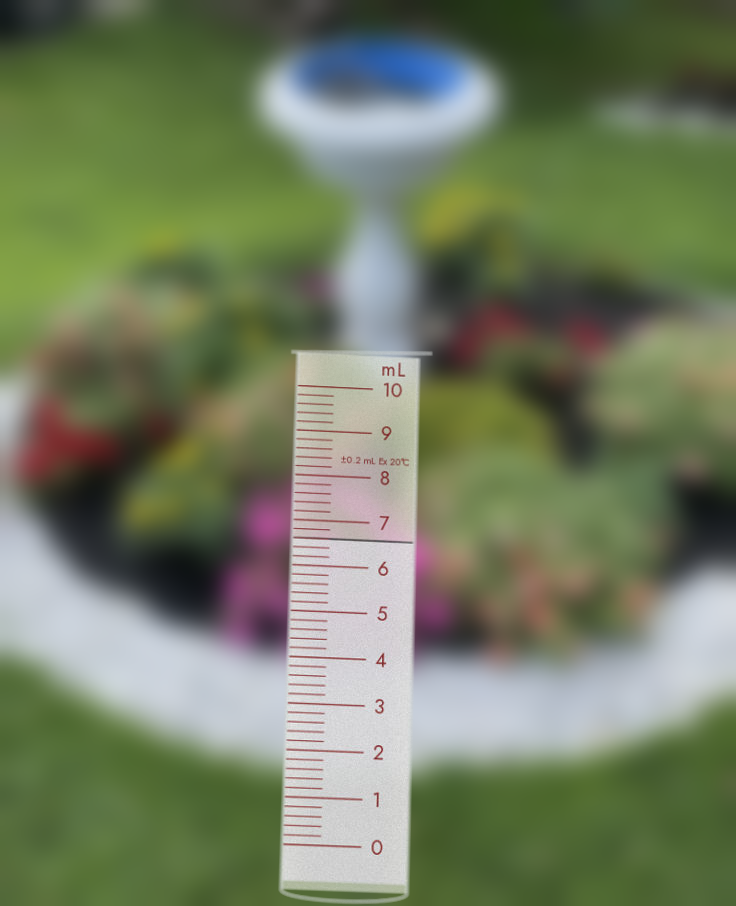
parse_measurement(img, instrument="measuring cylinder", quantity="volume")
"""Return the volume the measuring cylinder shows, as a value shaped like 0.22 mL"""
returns 6.6 mL
